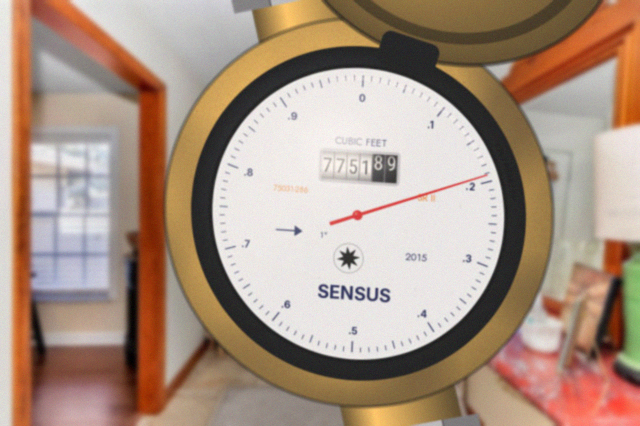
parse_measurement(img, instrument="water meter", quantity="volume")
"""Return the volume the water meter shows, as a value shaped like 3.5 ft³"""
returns 775189.19 ft³
